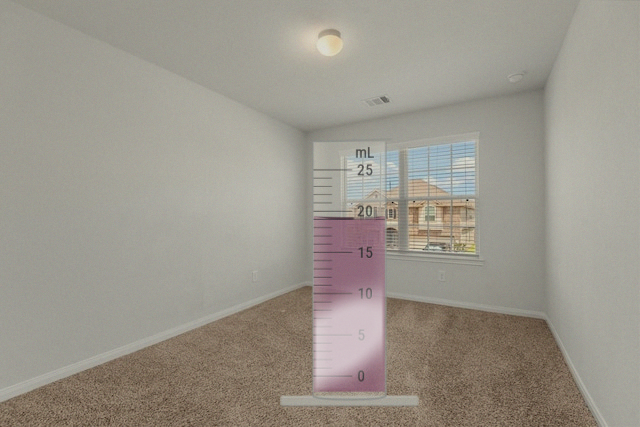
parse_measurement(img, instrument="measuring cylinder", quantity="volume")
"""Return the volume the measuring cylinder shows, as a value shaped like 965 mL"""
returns 19 mL
